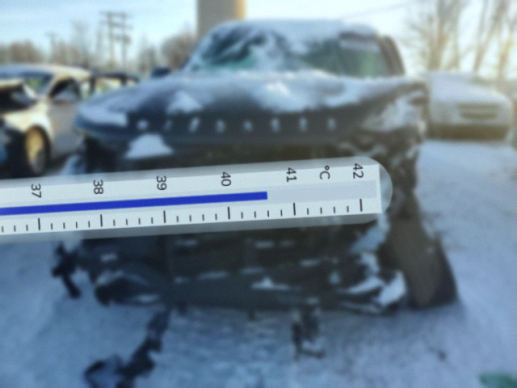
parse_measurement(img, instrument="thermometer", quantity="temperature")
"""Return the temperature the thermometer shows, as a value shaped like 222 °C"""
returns 40.6 °C
